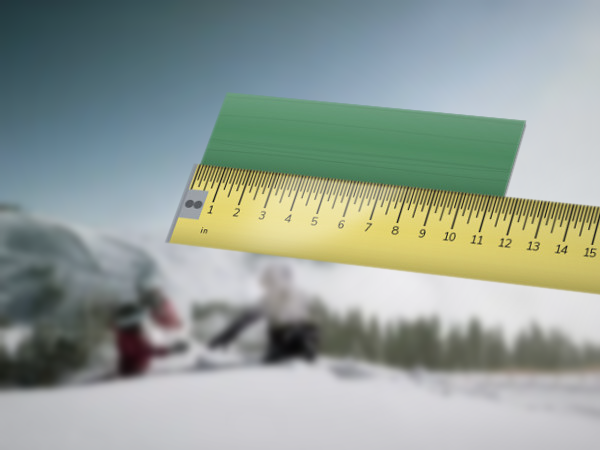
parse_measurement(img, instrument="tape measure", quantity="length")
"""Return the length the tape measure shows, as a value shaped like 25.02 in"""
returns 11.5 in
